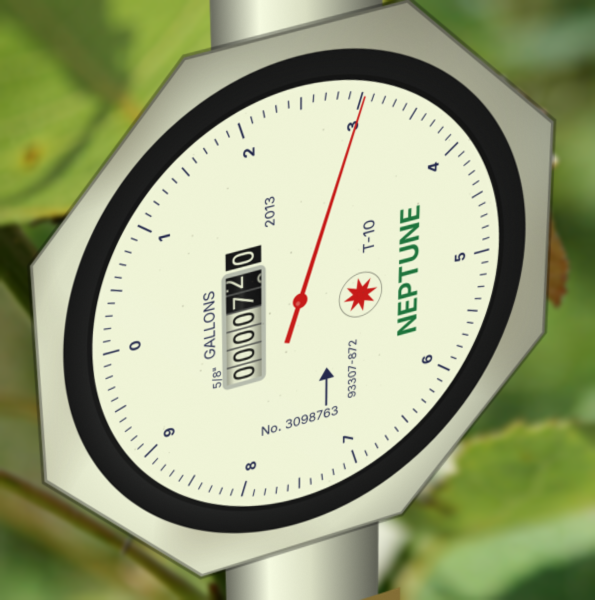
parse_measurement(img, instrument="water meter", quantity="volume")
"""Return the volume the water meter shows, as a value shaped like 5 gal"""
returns 723.0 gal
